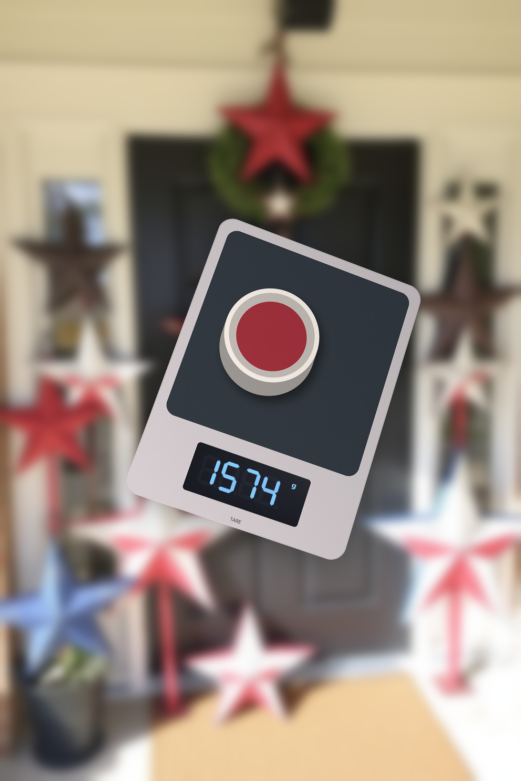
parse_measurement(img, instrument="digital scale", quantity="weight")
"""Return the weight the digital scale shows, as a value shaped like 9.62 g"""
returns 1574 g
